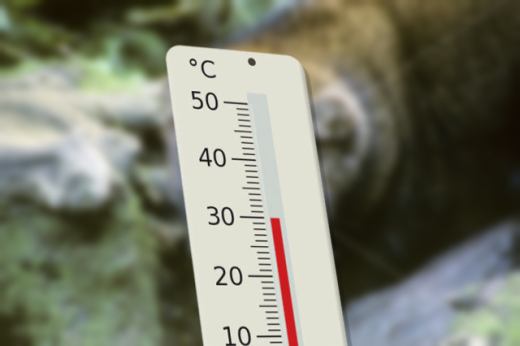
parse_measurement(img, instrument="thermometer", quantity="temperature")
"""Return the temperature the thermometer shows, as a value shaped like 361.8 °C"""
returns 30 °C
